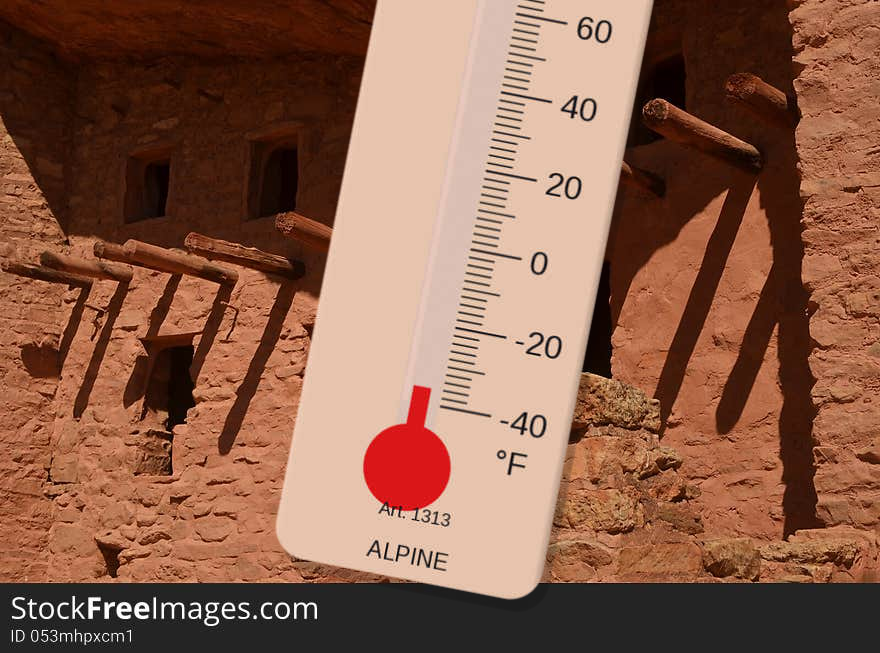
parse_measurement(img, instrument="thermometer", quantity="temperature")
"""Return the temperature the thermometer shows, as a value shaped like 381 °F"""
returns -36 °F
